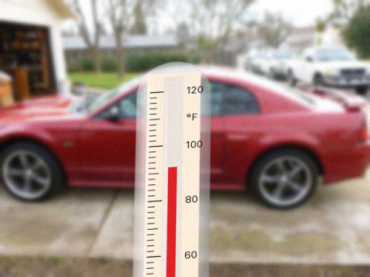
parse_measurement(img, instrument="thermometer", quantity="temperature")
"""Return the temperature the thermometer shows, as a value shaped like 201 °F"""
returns 92 °F
